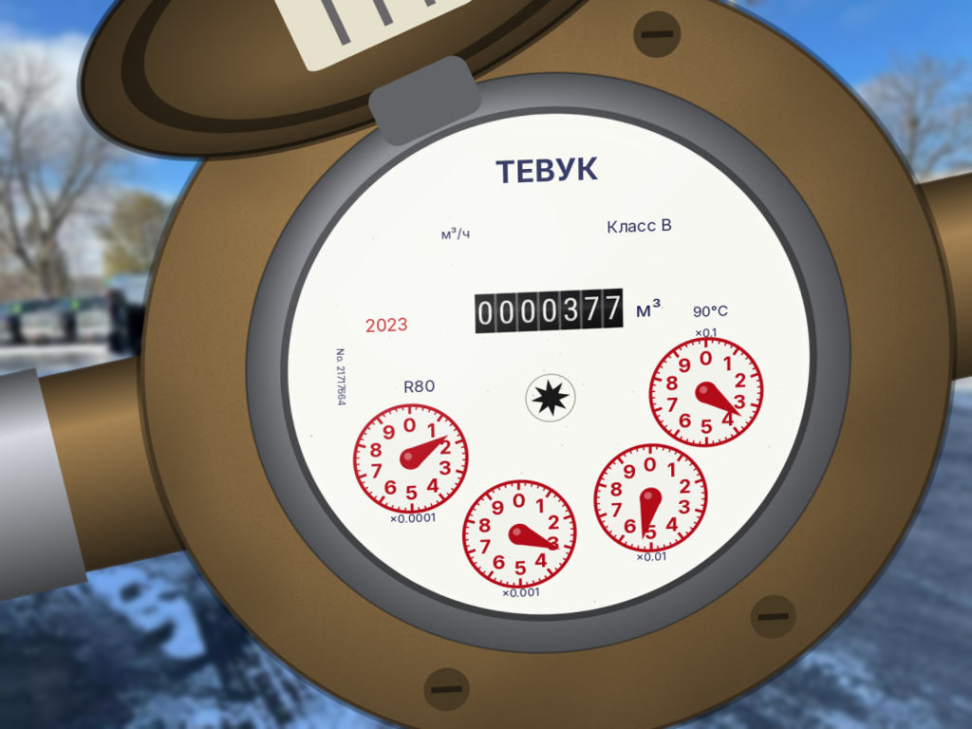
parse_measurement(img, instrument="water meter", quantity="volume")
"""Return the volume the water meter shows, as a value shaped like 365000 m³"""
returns 377.3531 m³
